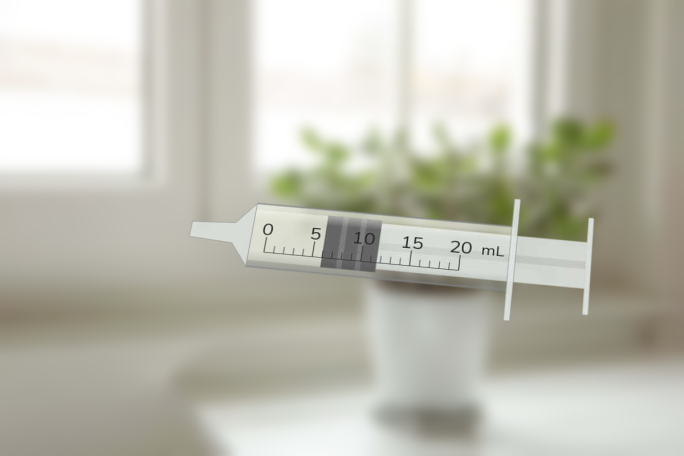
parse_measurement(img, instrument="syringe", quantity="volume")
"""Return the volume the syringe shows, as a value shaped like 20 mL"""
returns 6 mL
